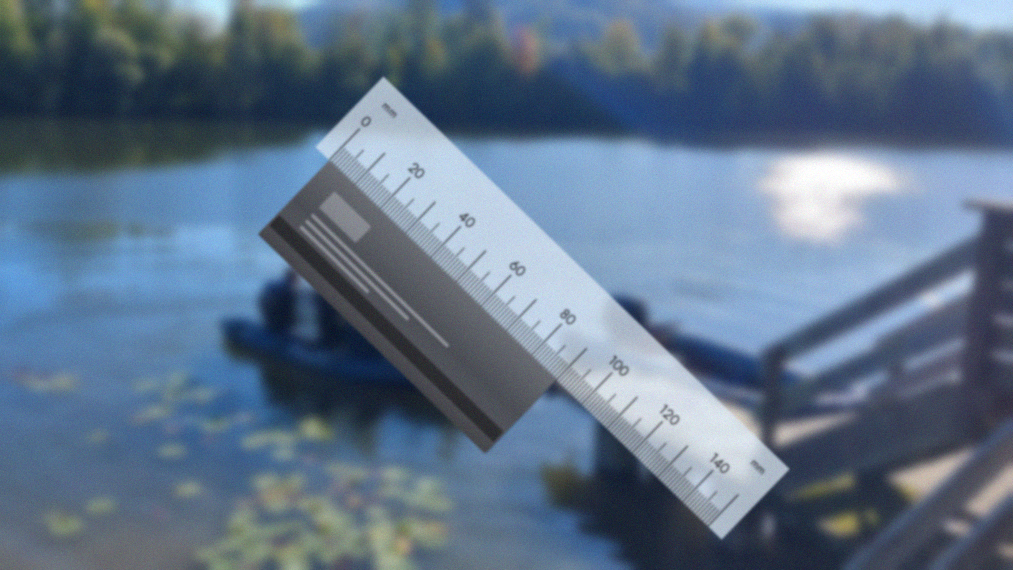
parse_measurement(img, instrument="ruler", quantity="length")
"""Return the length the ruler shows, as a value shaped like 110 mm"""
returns 90 mm
